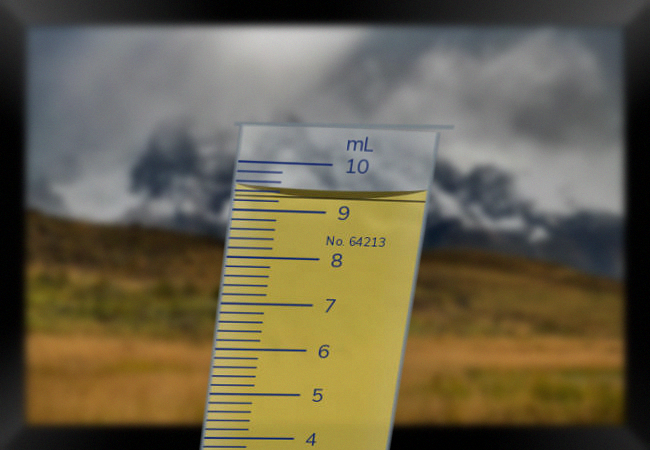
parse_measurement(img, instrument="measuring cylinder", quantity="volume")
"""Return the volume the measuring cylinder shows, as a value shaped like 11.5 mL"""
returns 9.3 mL
